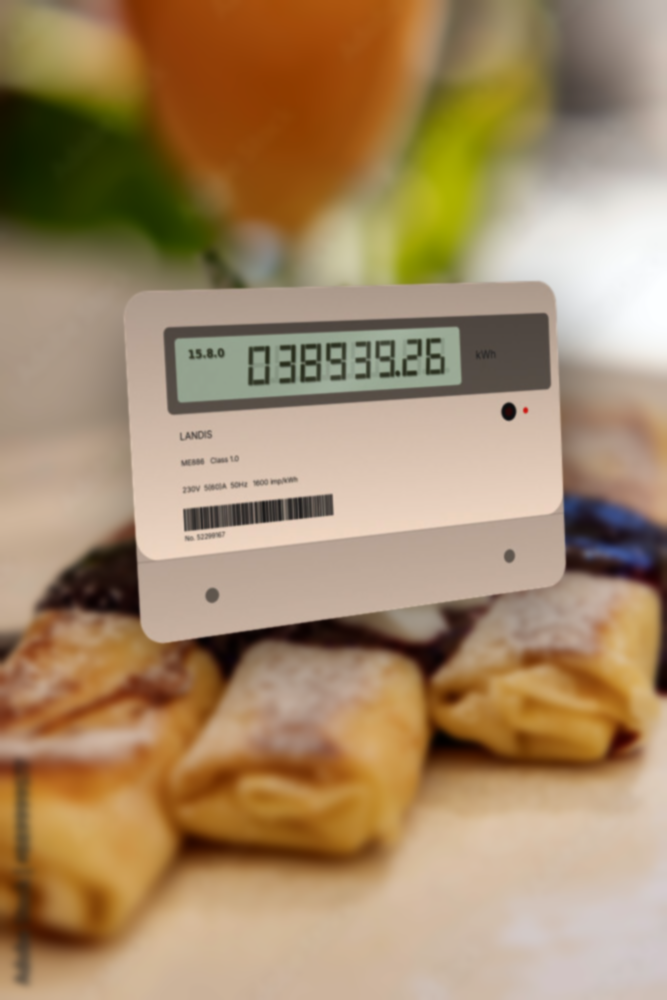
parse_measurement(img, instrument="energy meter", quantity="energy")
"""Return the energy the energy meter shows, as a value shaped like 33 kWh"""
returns 38939.26 kWh
